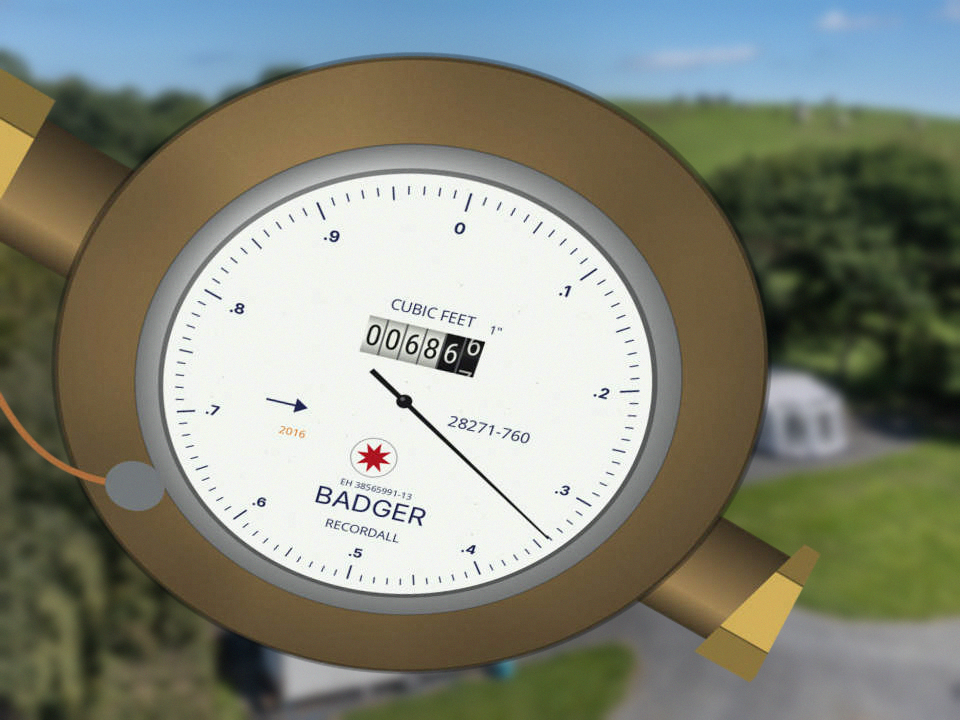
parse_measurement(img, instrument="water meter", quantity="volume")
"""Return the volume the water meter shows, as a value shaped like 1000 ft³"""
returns 6866.34 ft³
